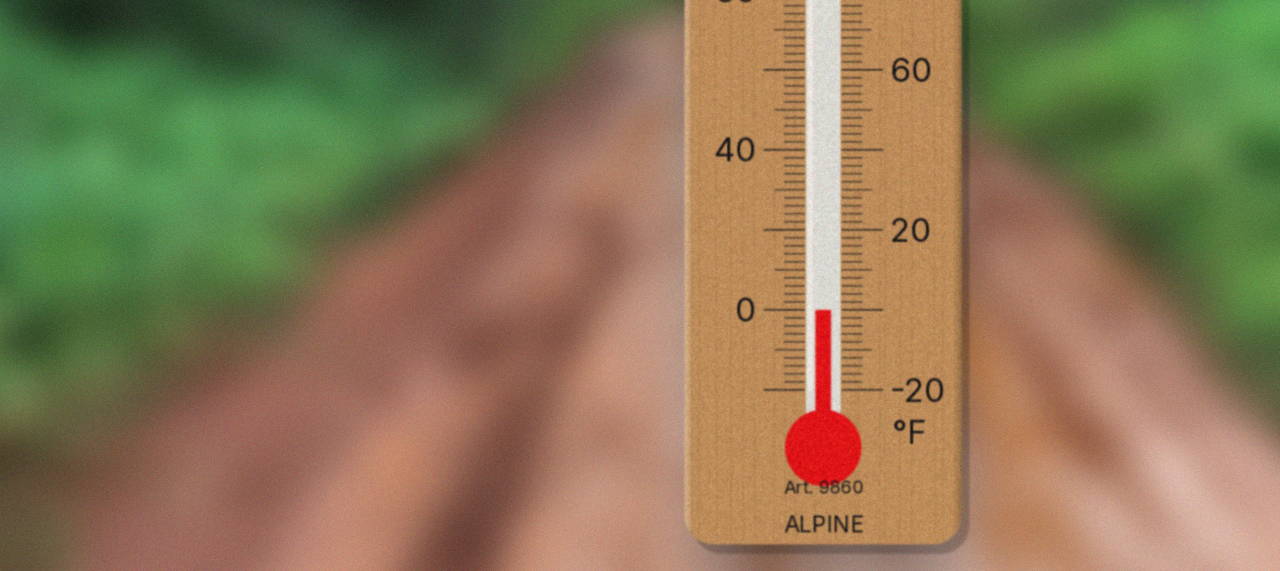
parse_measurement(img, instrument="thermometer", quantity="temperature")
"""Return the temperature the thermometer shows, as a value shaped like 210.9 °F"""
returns 0 °F
